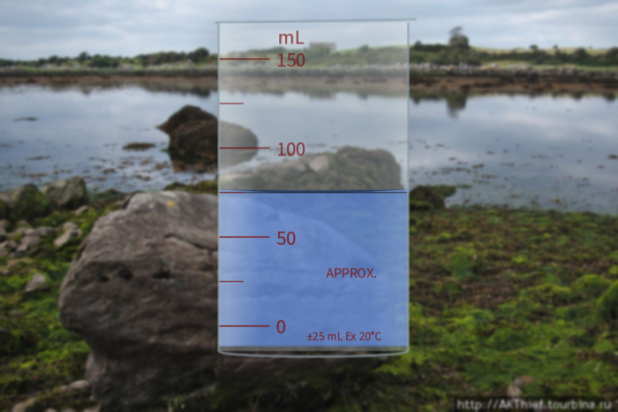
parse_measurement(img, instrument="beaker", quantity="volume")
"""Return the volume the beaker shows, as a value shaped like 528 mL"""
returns 75 mL
